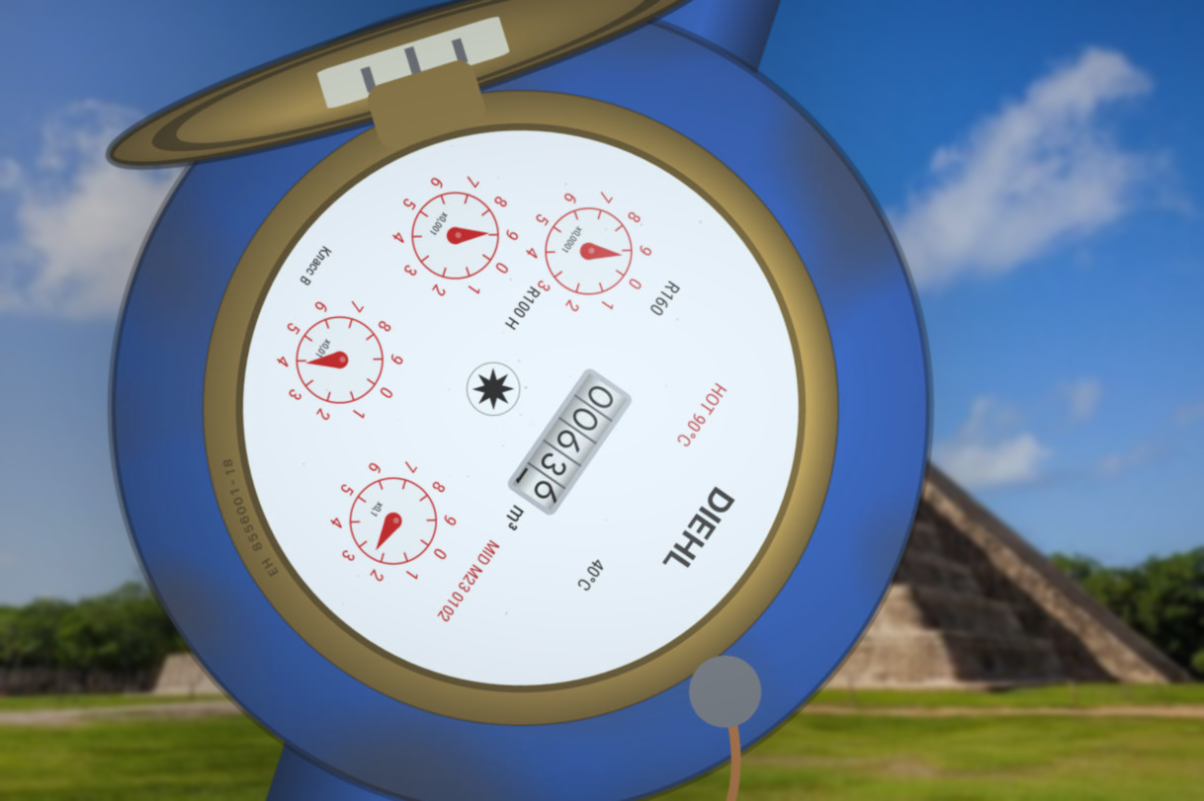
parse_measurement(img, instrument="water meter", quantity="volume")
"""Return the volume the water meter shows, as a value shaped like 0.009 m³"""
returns 636.2389 m³
